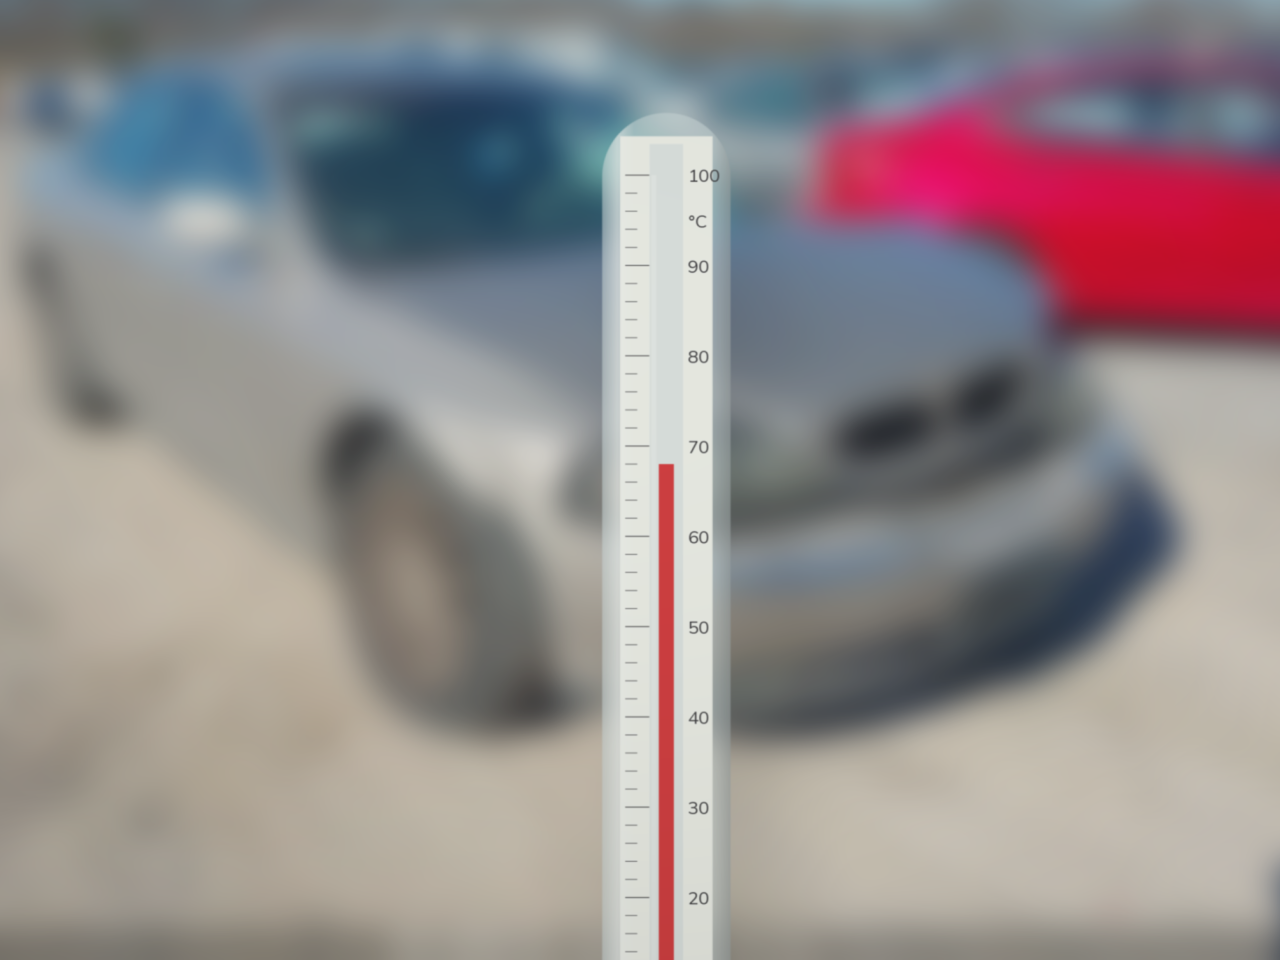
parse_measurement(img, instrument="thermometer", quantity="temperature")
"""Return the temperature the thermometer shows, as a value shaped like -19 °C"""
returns 68 °C
